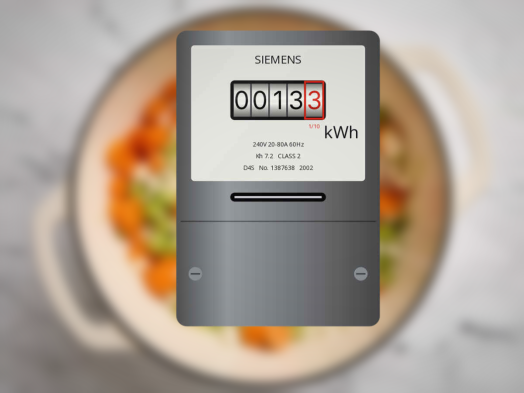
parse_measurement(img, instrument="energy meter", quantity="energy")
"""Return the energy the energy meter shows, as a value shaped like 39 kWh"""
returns 13.3 kWh
